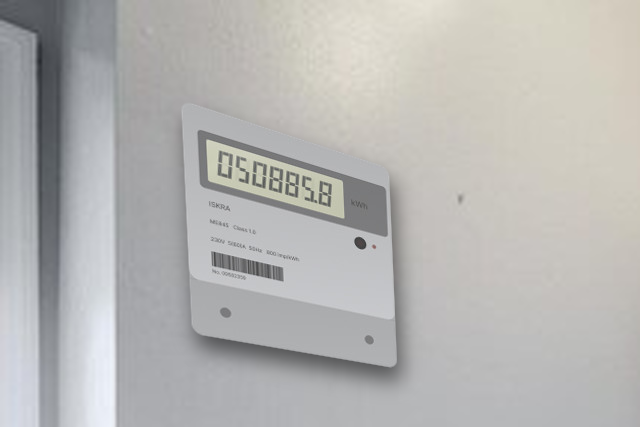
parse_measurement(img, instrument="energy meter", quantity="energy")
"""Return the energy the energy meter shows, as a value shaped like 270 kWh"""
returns 50885.8 kWh
